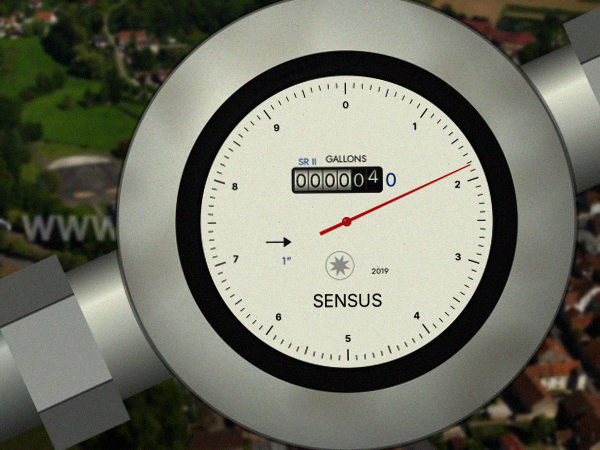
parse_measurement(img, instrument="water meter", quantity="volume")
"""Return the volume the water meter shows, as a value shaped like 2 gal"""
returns 41.8 gal
